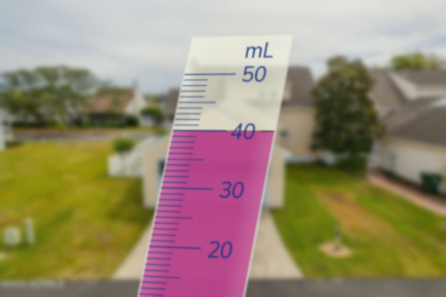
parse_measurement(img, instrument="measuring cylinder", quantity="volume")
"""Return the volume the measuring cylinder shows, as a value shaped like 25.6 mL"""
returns 40 mL
